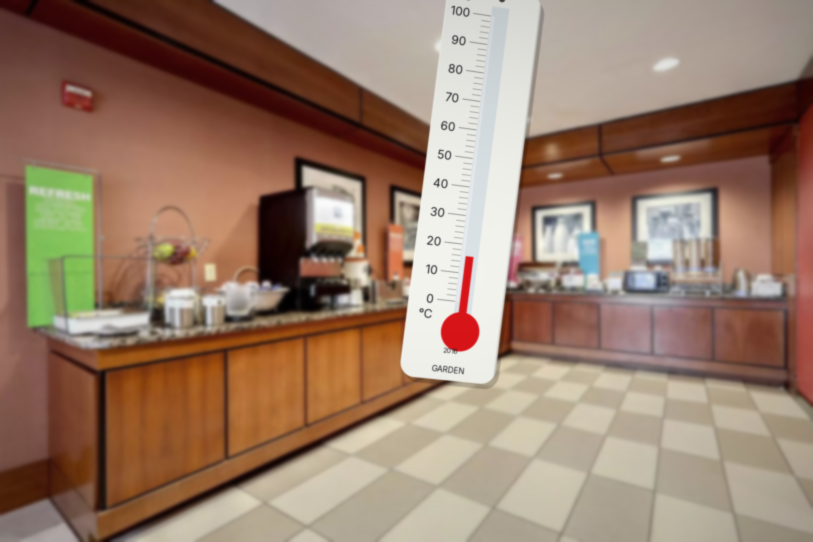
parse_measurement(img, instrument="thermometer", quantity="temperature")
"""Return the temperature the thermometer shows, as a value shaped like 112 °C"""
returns 16 °C
